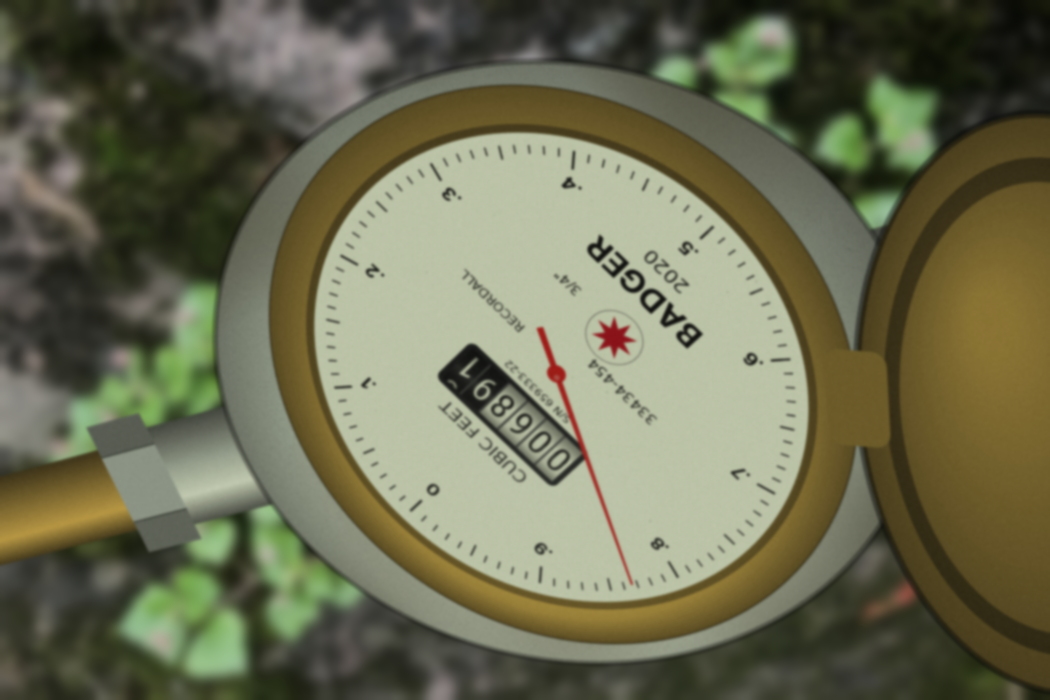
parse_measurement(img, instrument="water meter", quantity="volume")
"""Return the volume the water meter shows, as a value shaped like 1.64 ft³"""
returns 6890.83 ft³
